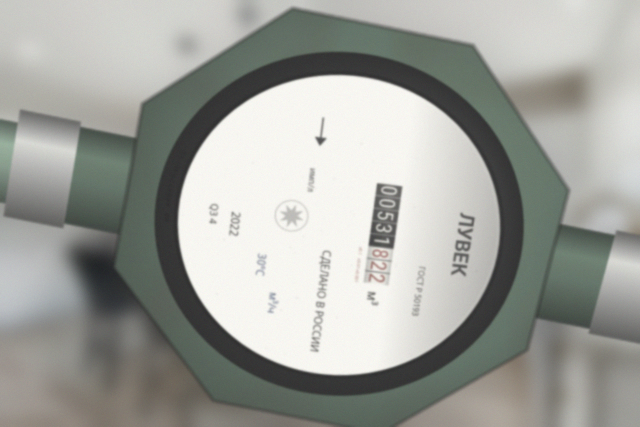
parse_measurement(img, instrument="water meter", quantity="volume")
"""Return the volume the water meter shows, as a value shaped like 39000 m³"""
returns 531.822 m³
